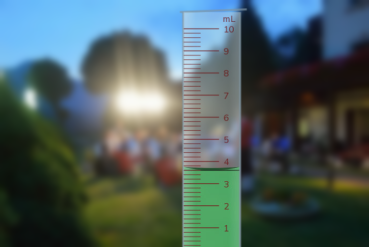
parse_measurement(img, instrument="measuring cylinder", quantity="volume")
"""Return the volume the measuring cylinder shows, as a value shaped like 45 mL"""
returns 3.6 mL
